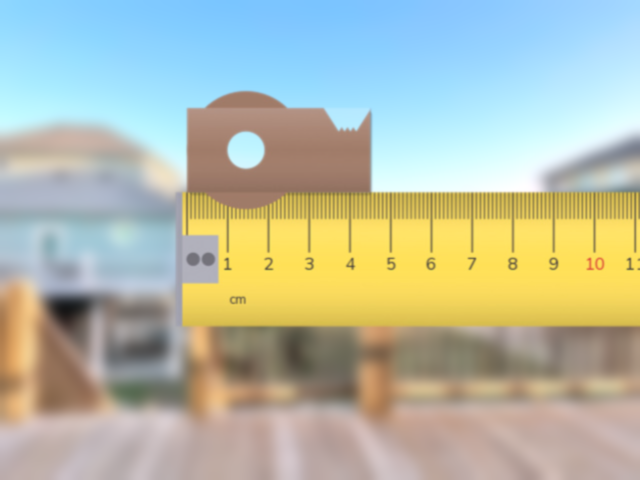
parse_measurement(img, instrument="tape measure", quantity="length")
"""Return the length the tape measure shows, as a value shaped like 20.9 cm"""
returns 4.5 cm
